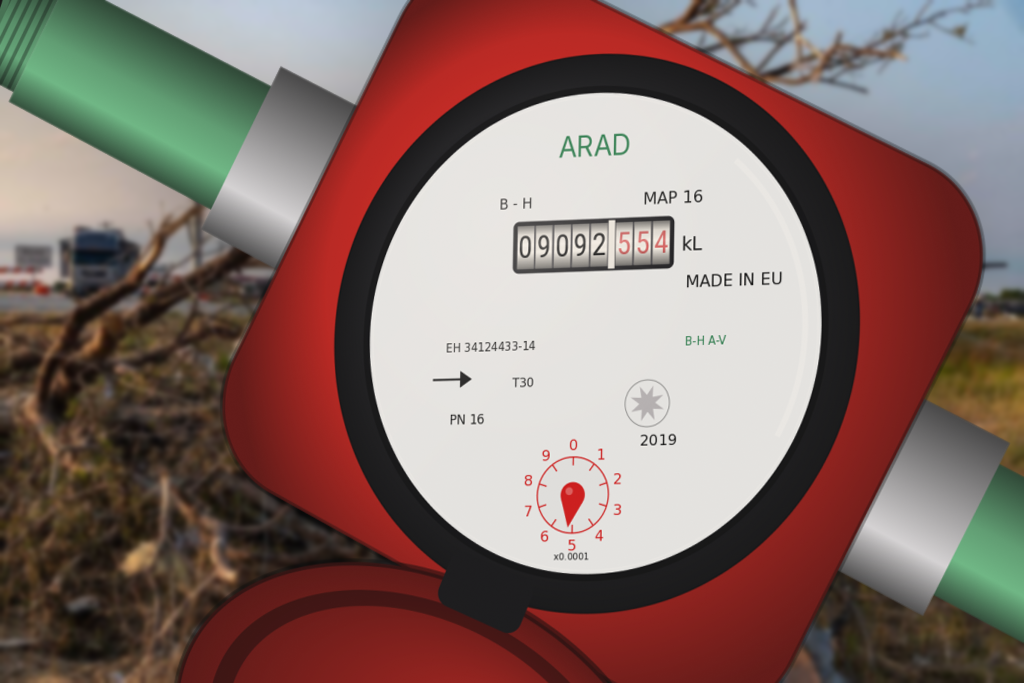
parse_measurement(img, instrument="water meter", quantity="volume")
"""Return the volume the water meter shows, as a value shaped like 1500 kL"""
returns 9092.5545 kL
